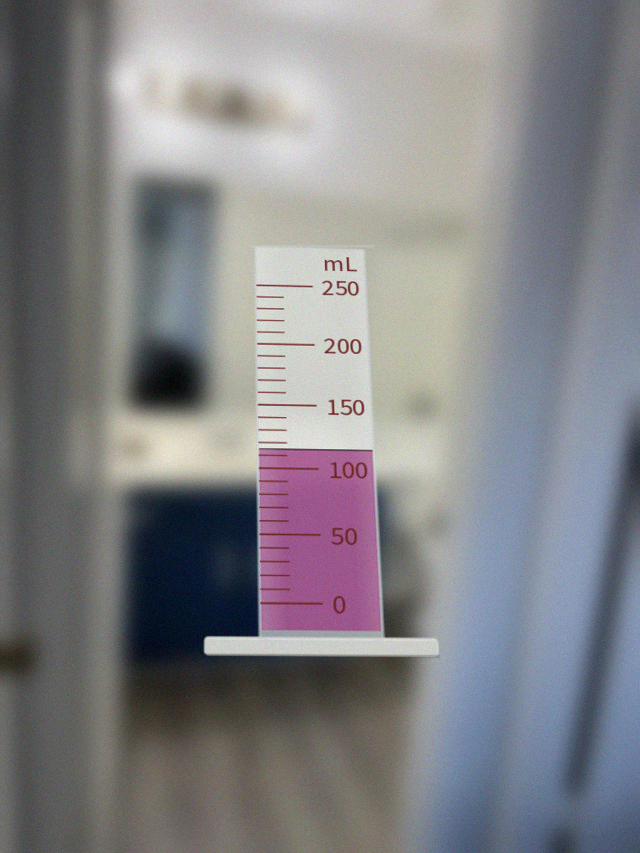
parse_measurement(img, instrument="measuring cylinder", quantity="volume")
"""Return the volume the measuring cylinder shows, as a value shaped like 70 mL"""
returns 115 mL
